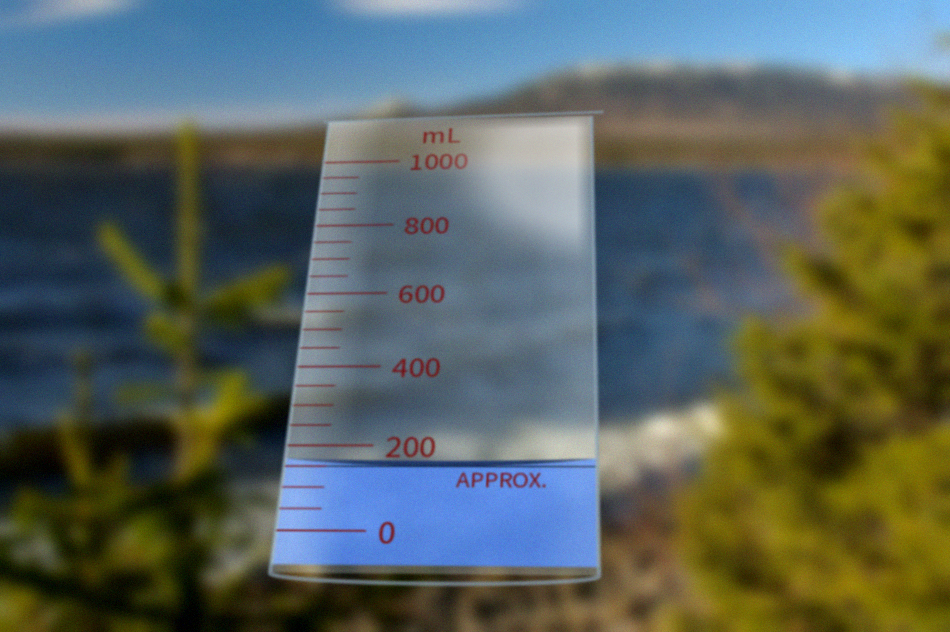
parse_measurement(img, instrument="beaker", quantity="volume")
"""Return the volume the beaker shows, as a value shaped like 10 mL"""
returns 150 mL
